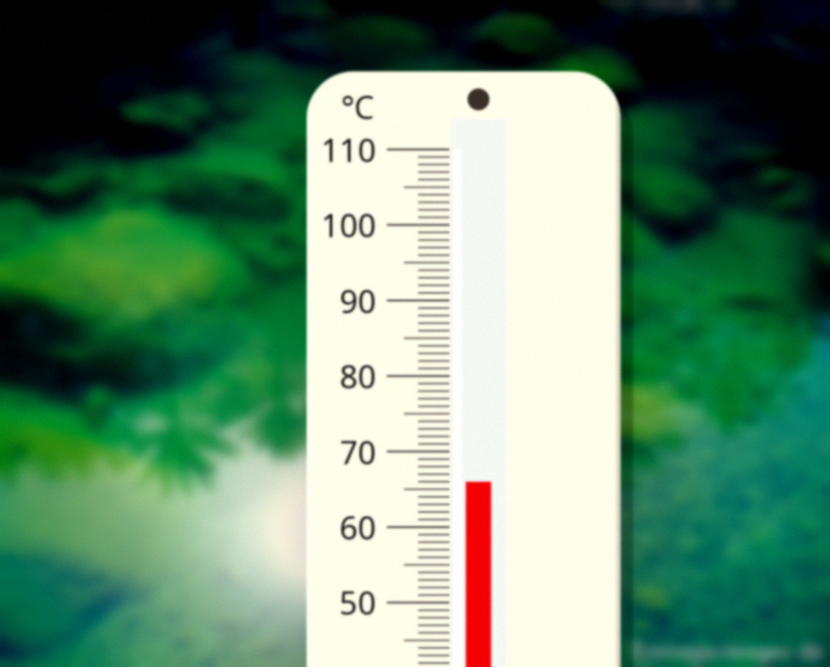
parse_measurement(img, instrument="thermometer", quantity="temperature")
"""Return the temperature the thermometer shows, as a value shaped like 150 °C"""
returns 66 °C
